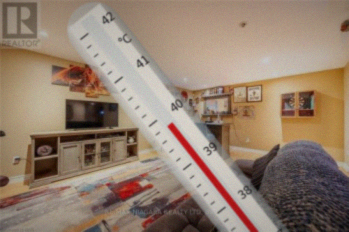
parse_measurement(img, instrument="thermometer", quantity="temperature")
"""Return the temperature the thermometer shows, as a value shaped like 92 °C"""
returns 39.8 °C
